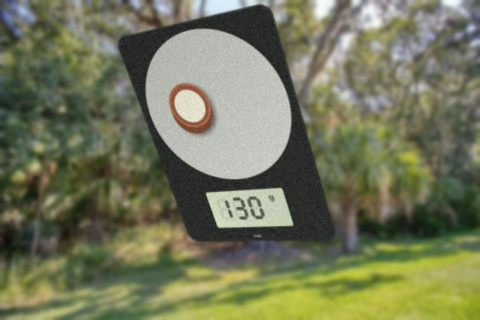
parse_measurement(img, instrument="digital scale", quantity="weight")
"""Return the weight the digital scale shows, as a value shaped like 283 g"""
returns 130 g
